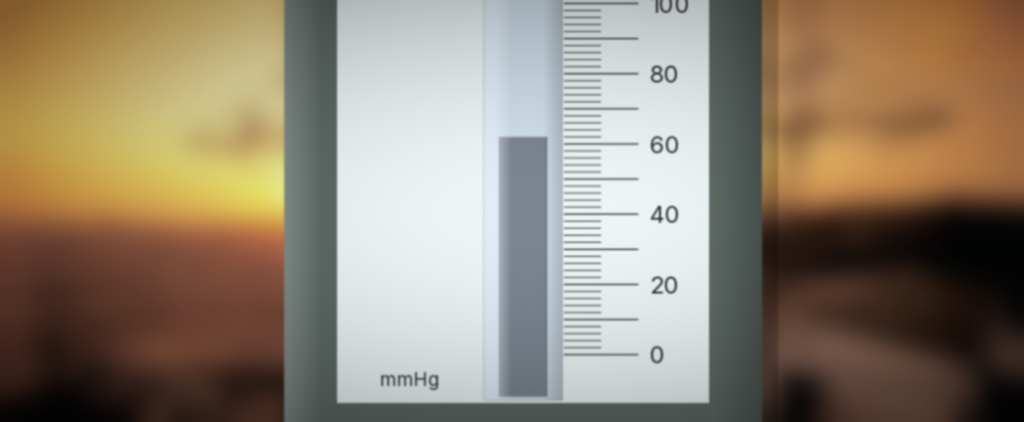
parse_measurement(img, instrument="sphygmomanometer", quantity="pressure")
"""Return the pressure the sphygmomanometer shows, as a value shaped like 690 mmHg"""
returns 62 mmHg
